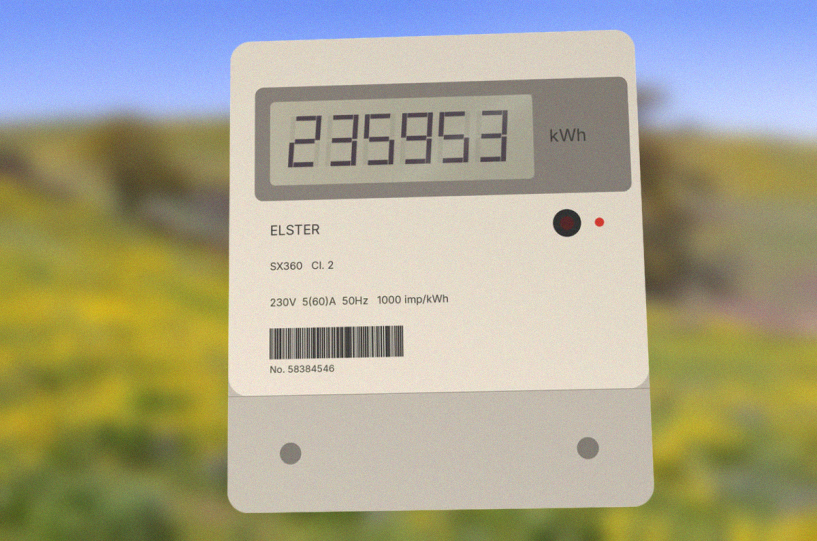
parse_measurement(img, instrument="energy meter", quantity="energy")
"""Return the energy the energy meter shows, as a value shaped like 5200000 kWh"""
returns 235953 kWh
